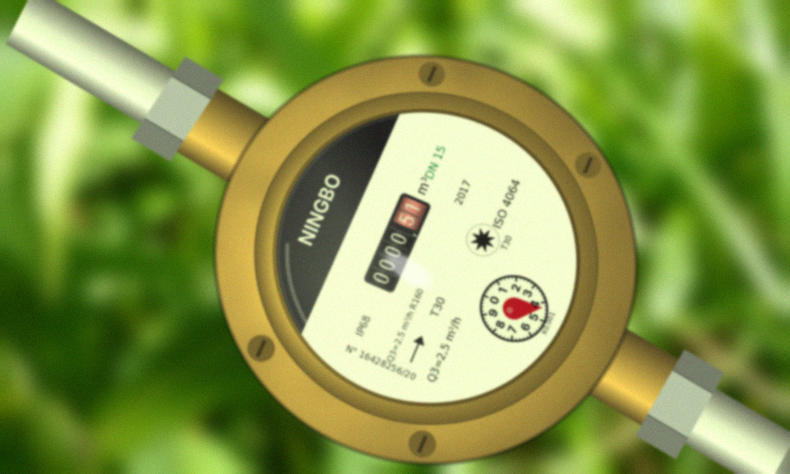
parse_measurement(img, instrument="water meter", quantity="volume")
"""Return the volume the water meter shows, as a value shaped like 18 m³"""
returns 0.514 m³
